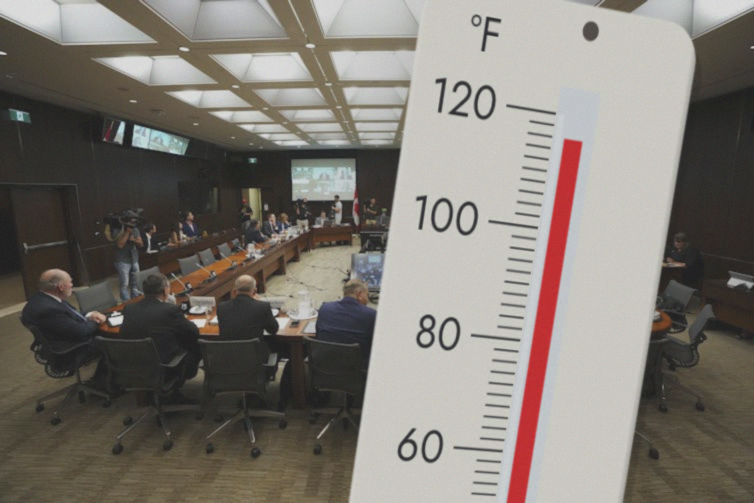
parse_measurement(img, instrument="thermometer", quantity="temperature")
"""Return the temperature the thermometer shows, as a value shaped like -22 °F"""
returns 116 °F
